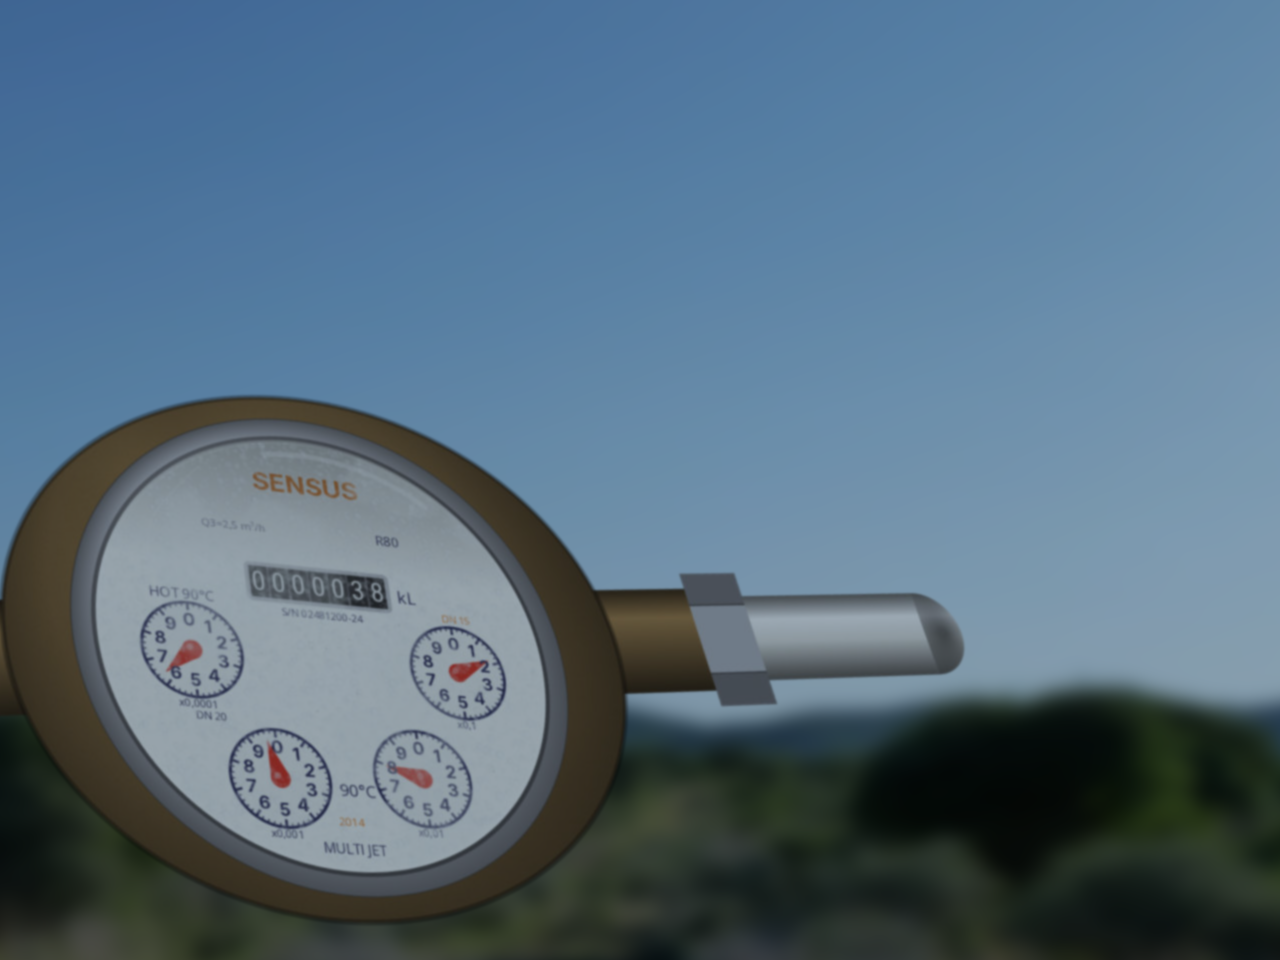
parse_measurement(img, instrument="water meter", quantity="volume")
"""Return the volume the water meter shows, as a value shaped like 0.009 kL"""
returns 38.1796 kL
